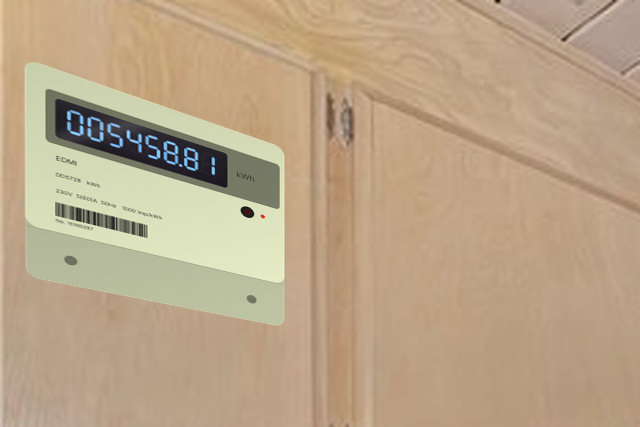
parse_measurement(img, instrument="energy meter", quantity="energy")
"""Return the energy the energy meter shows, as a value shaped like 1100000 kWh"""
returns 5458.81 kWh
